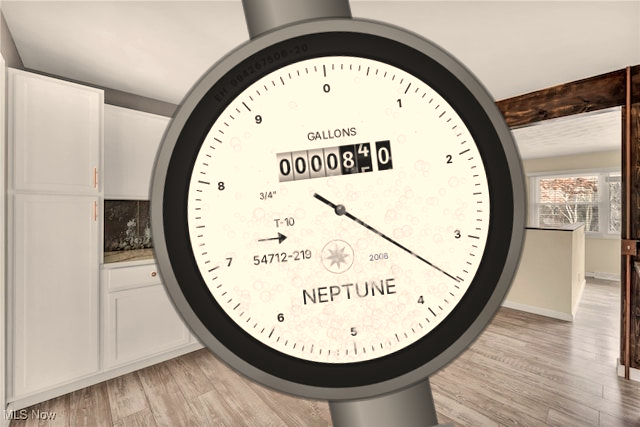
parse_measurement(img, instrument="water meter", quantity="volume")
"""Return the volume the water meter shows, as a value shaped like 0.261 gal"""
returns 843.5 gal
